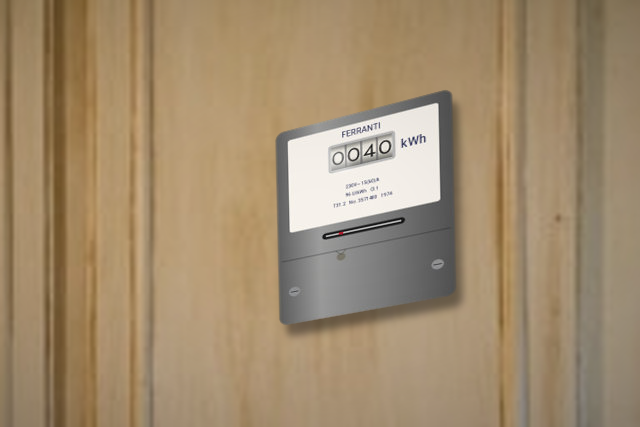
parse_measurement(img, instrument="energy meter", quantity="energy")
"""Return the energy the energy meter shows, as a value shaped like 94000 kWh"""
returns 40 kWh
